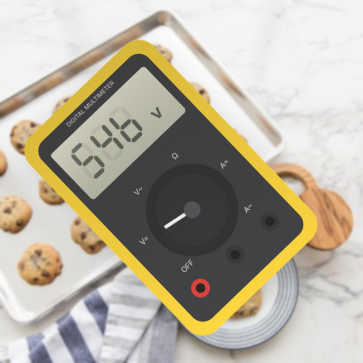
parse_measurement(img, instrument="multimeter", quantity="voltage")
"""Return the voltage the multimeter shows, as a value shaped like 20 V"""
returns 546 V
